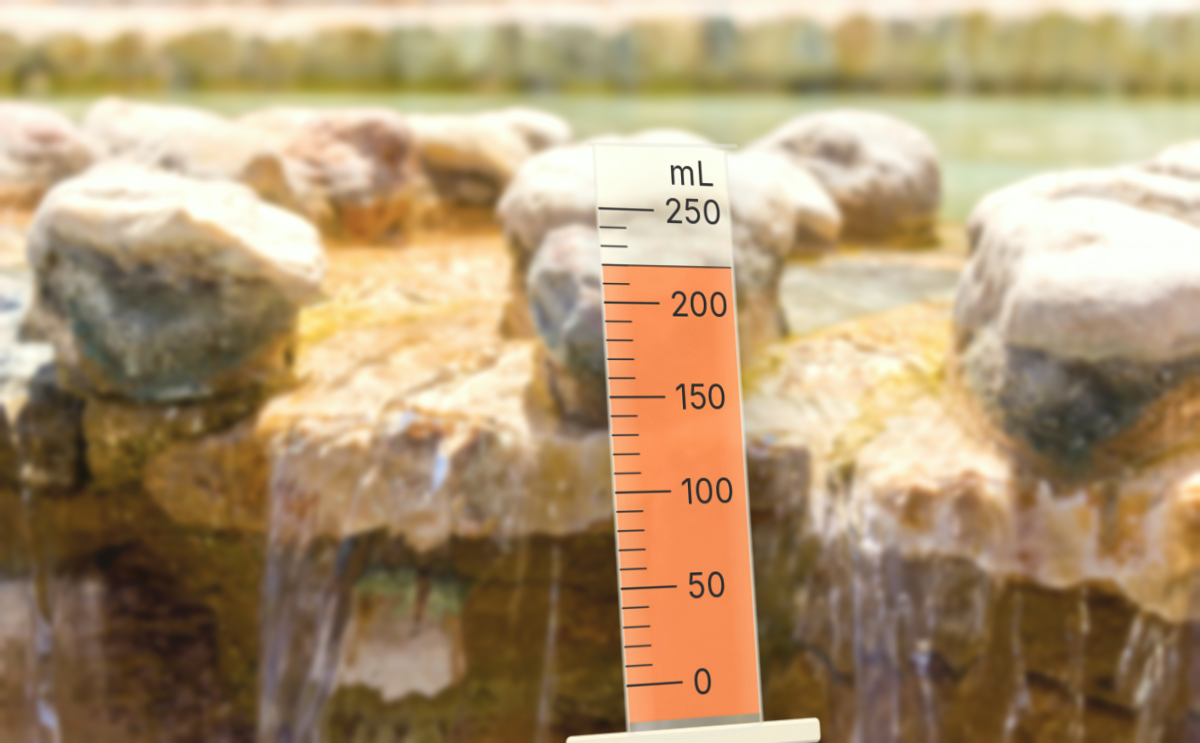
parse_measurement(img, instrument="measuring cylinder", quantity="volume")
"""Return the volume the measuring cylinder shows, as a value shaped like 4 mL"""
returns 220 mL
